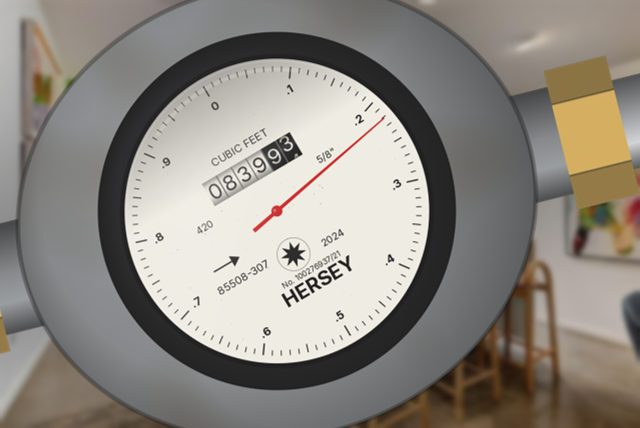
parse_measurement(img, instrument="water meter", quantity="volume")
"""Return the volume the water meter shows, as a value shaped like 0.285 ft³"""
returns 83993.22 ft³
